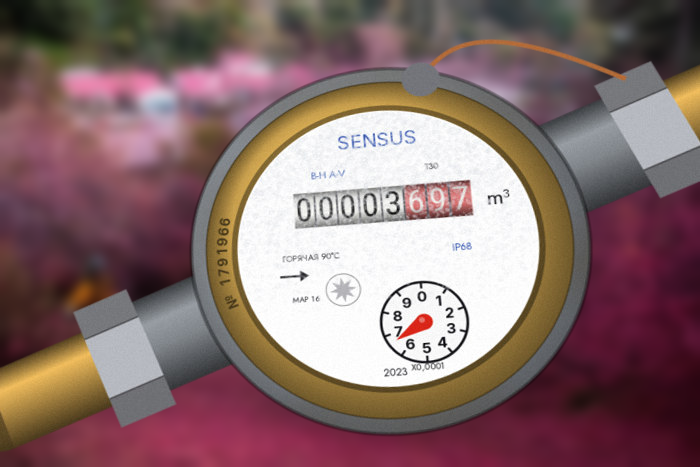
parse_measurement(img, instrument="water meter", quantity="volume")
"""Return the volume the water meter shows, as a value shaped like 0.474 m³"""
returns 3.6976 m³
